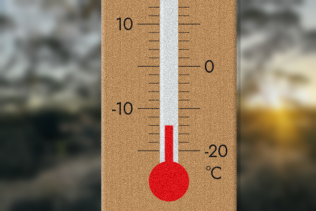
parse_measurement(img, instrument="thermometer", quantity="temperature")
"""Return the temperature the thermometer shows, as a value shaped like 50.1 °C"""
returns -14 °C
